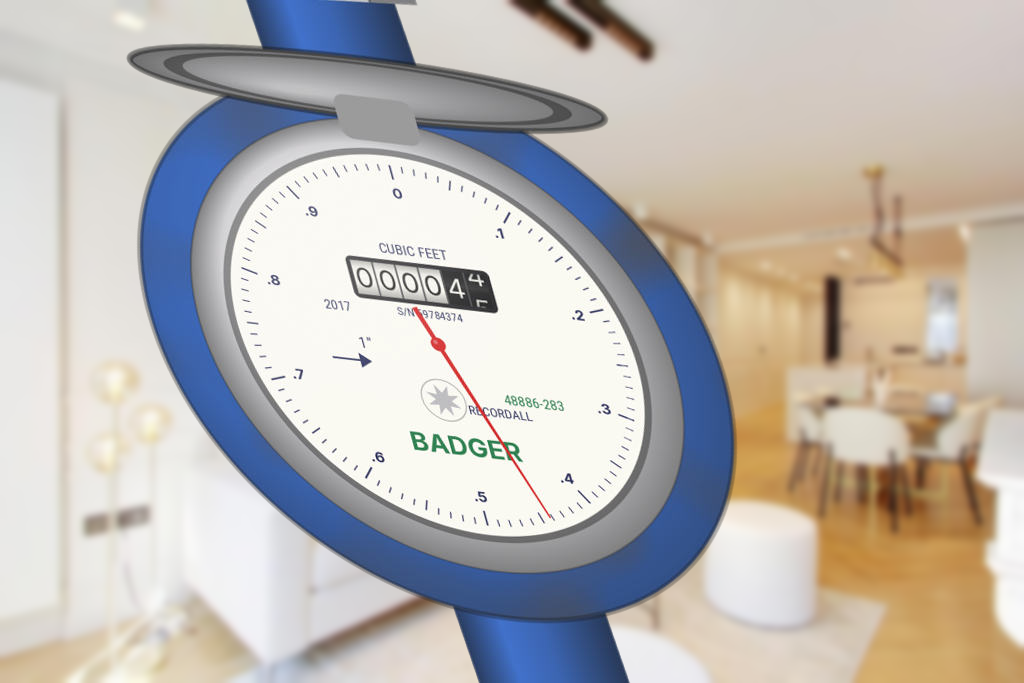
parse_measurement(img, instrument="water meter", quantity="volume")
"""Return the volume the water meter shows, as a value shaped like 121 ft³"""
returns 44.44 ft³
